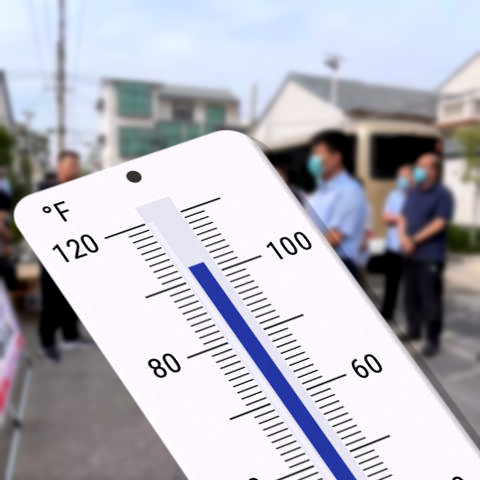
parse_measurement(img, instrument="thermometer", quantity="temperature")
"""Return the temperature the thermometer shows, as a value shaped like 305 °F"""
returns 104 °F
